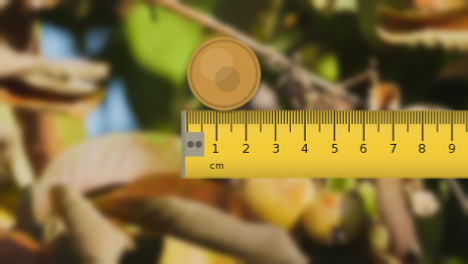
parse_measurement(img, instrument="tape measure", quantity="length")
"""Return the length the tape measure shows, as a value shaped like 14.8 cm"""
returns 2.5 cm
